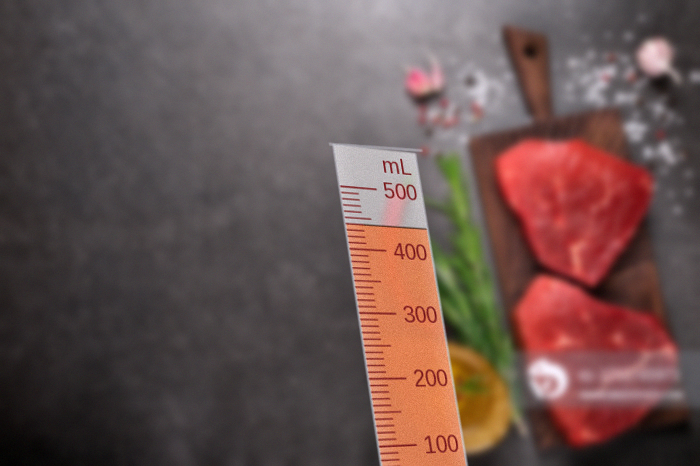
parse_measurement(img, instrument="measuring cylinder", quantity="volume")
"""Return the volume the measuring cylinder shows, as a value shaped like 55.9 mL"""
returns 440 mL
